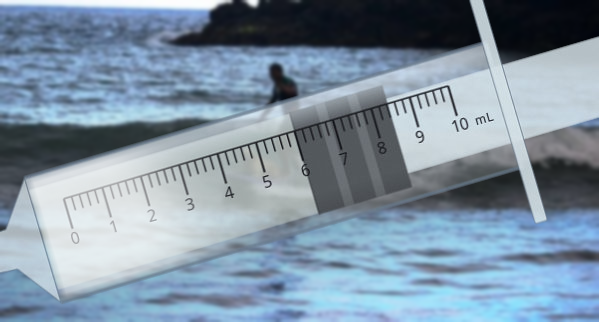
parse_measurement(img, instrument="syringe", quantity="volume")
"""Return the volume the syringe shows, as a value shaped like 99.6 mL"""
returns 6 mL
